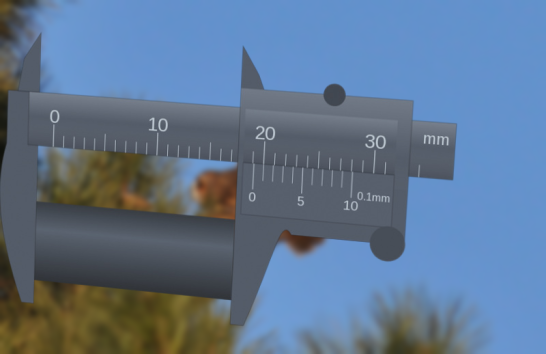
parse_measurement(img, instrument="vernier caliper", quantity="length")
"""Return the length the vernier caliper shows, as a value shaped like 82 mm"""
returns 19.1 mm
